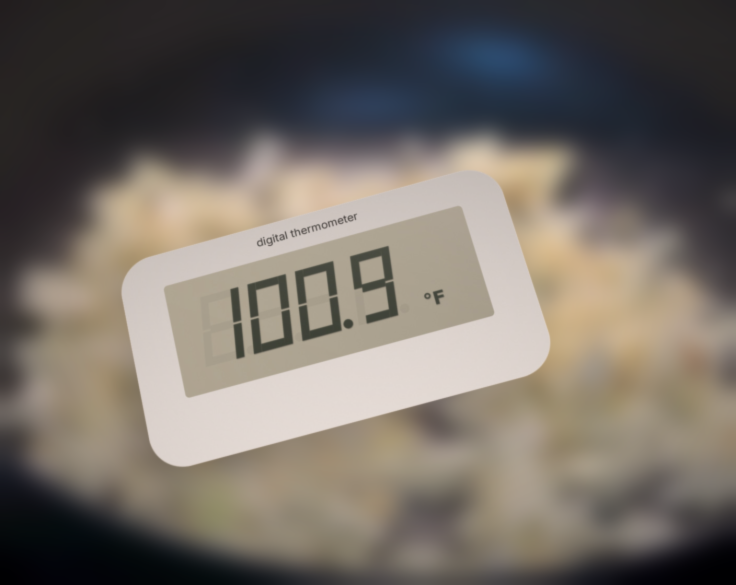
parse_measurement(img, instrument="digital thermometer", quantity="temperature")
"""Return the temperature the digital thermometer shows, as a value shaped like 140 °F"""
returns 100.9 °F
